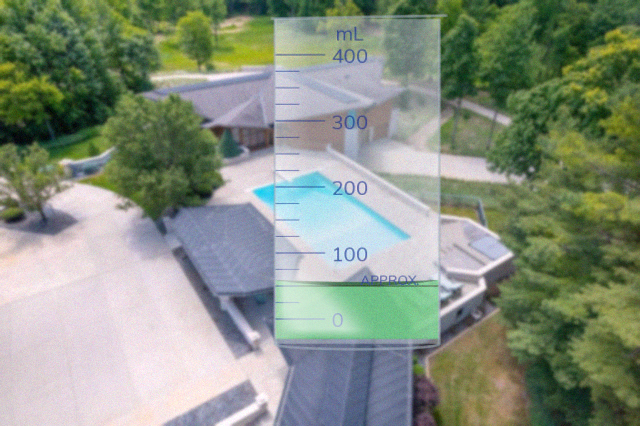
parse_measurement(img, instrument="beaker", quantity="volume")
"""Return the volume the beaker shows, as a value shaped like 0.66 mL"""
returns 50 mL
